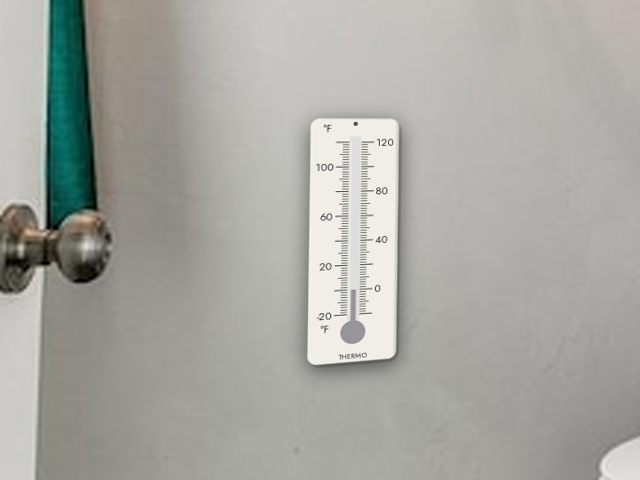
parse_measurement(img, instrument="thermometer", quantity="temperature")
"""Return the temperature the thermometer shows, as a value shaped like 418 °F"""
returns 0 °F
